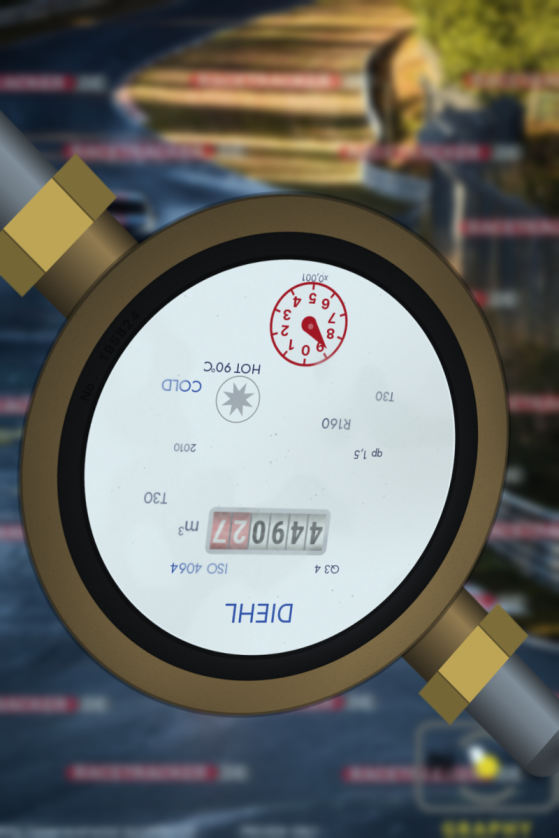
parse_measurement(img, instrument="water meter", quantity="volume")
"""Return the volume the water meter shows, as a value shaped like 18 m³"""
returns 4490.278 m³
